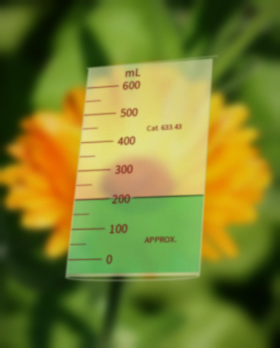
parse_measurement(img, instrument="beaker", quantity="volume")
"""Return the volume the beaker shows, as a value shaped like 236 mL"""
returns 200 mL
